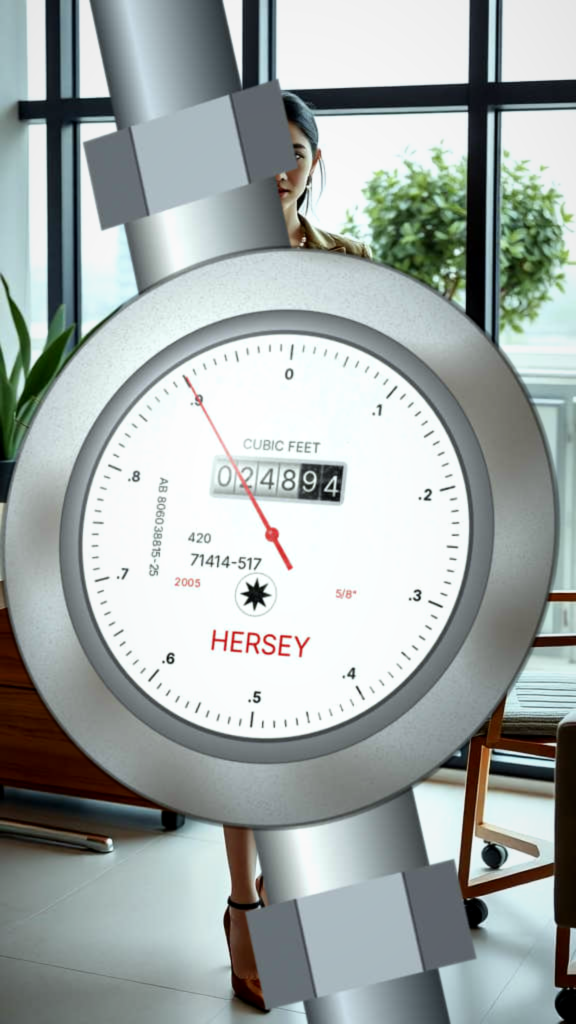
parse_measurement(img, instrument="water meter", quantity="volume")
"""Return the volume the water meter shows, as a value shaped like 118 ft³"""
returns 24893.90 ft³
